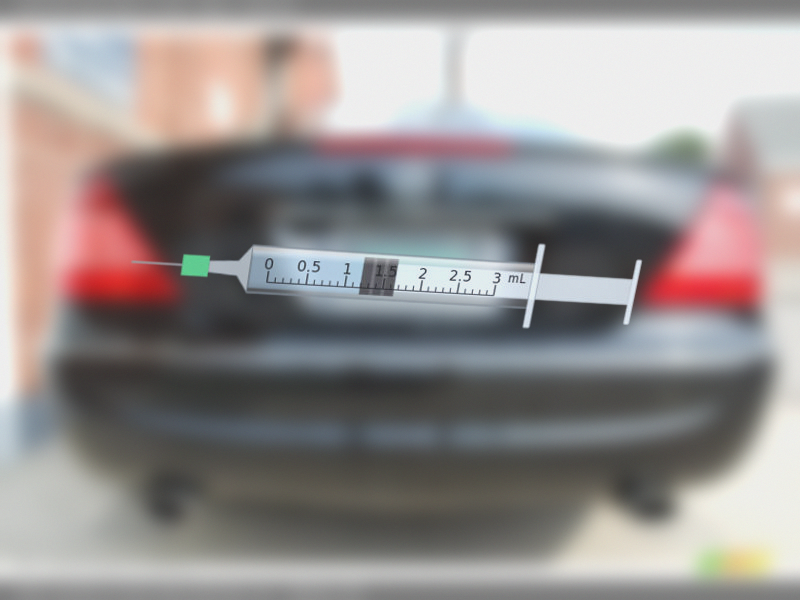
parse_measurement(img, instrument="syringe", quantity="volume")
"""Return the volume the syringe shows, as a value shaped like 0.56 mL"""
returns 1.2 mL
